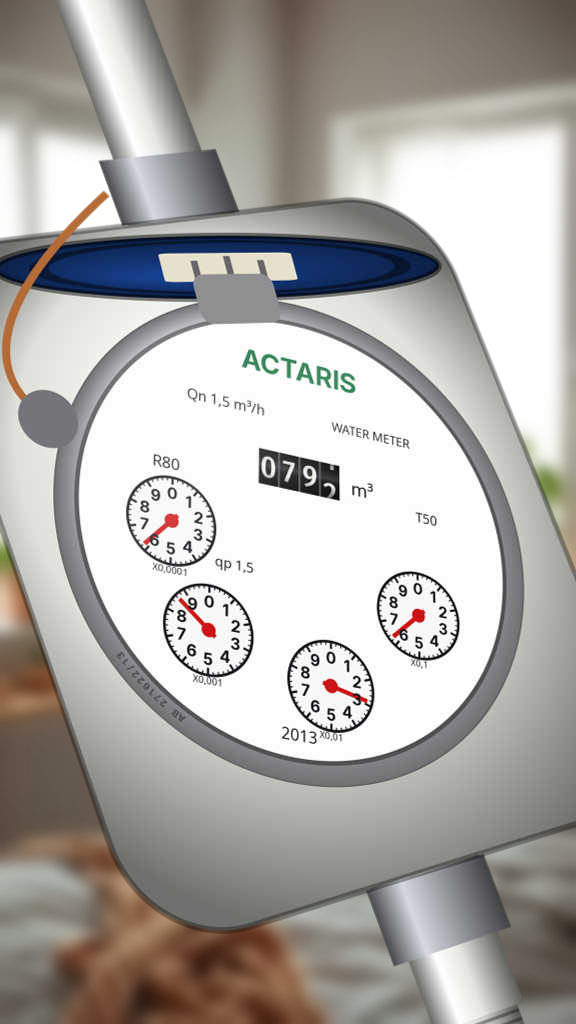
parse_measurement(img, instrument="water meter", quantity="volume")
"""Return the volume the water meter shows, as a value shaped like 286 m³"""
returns 791.6286 m³
